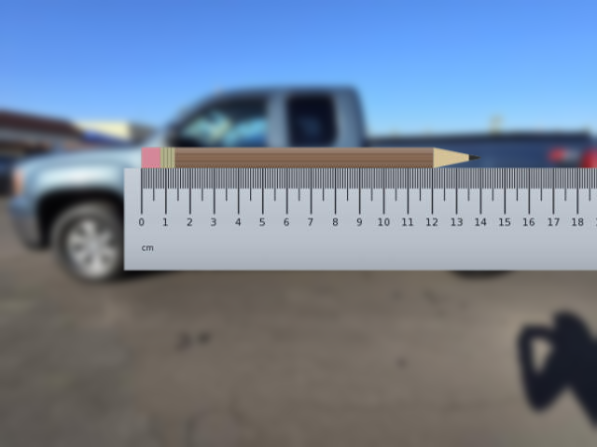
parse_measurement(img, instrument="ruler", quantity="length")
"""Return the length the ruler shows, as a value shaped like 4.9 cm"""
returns 14 cm
